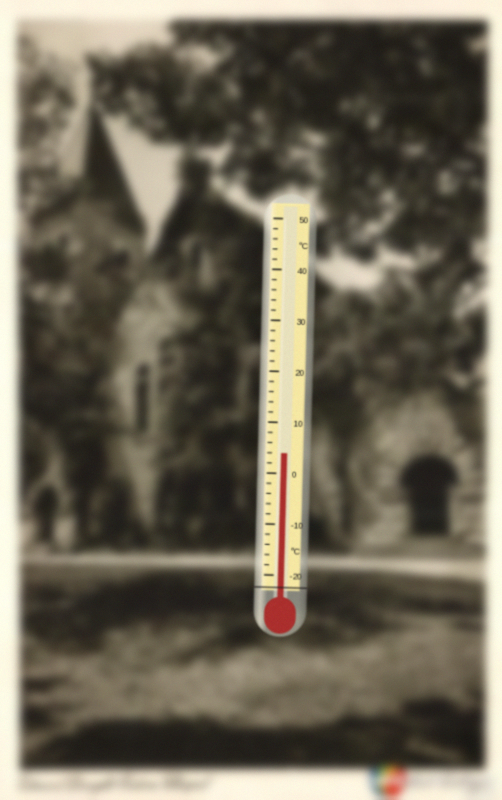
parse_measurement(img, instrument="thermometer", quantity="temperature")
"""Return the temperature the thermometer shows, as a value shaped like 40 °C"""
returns 4 °C
